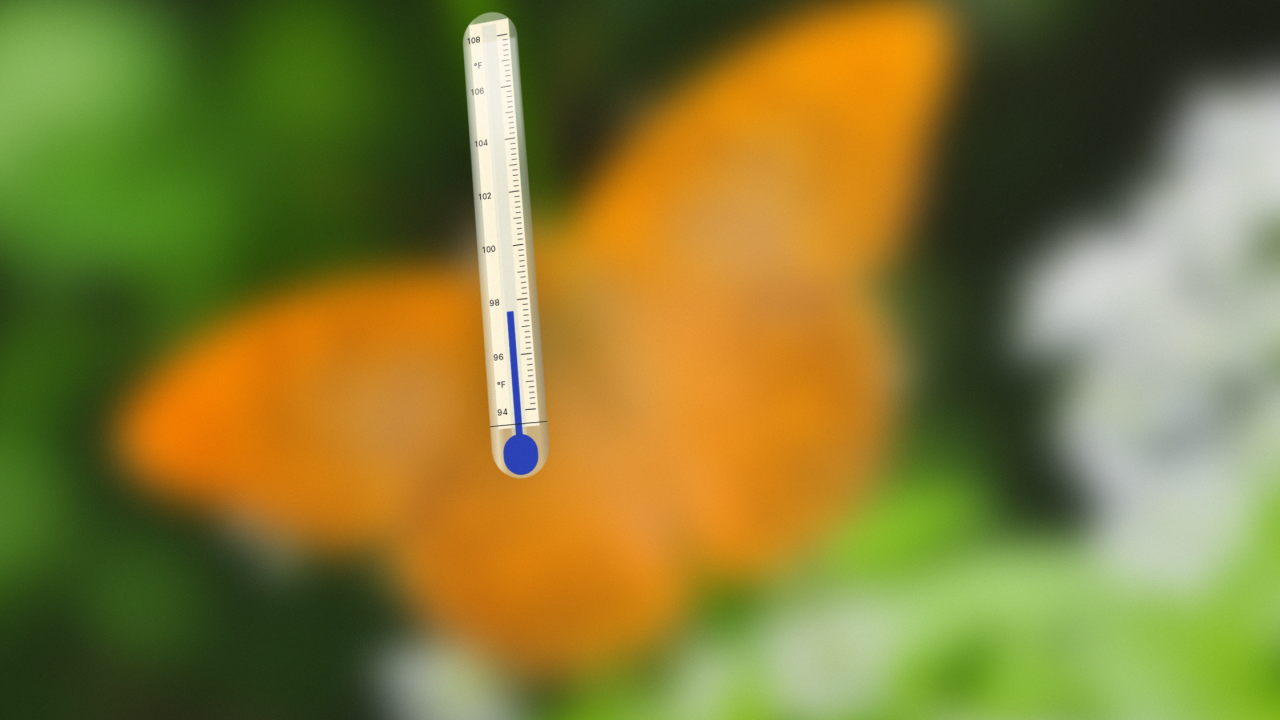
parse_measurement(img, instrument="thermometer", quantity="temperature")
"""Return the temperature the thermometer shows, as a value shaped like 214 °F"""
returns 97.6 °F
